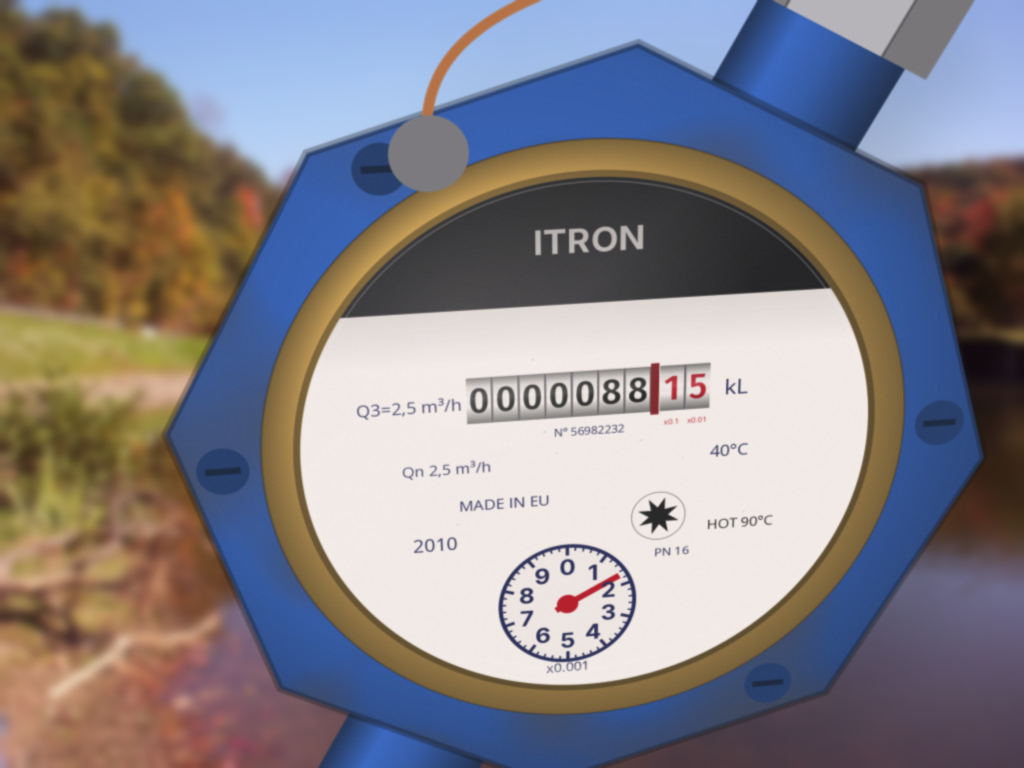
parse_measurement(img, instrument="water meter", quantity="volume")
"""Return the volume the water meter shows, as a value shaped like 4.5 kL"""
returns 88.151 kL
